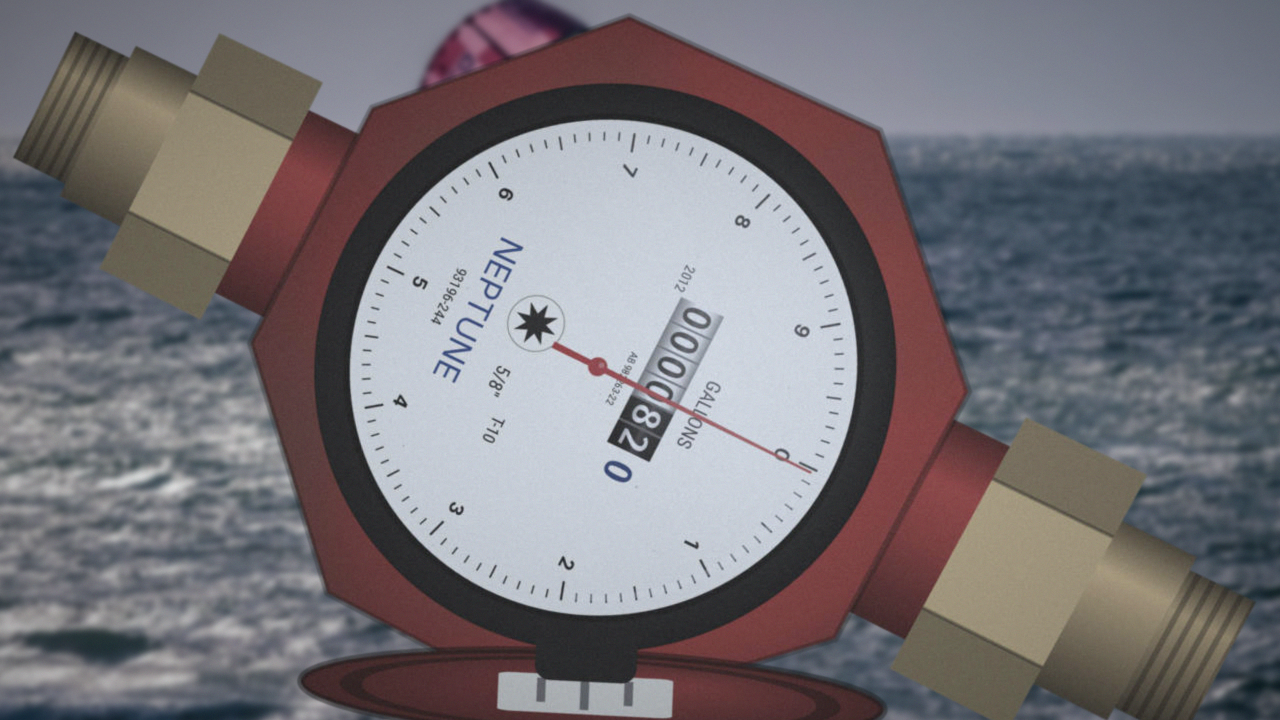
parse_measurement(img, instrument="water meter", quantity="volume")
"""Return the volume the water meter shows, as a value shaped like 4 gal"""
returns 820.0 gal
